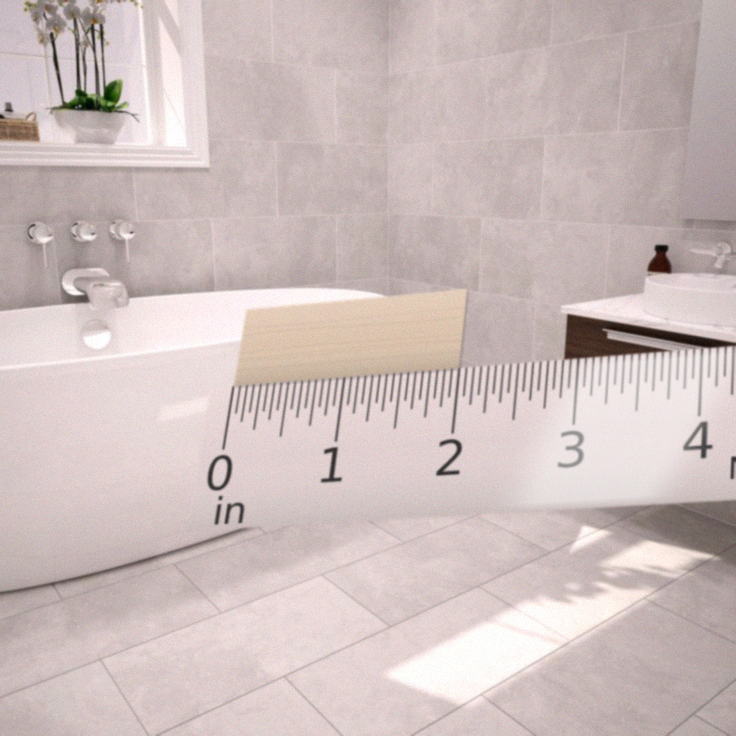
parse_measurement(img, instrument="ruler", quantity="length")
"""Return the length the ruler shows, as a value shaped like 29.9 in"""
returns 2 in
